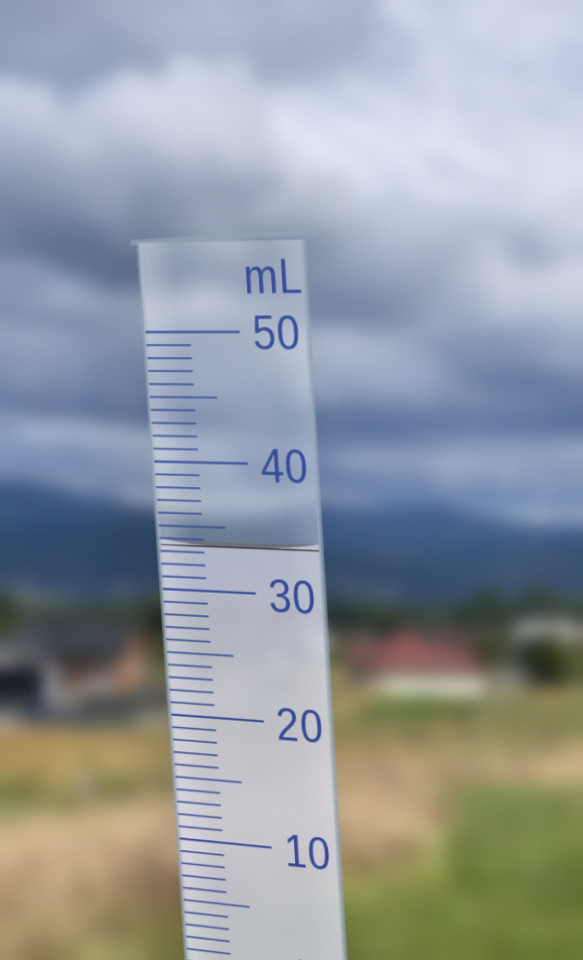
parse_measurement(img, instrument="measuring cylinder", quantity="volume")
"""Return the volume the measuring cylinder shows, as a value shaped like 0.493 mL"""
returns 33.5 mL
